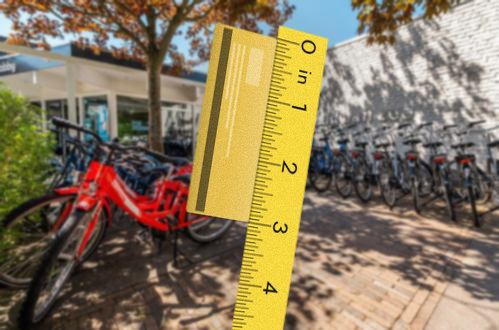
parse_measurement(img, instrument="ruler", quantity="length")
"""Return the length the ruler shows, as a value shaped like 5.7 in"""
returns 3 in
